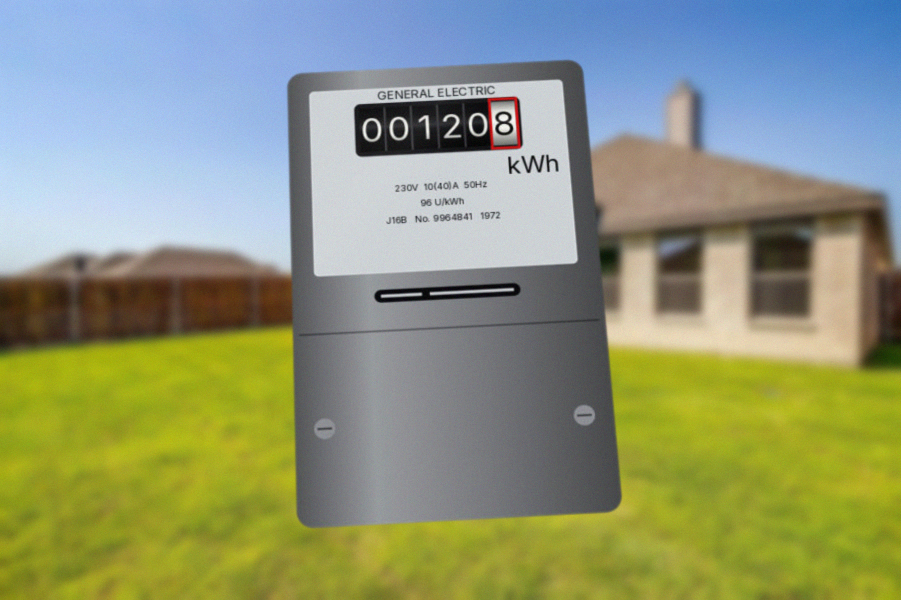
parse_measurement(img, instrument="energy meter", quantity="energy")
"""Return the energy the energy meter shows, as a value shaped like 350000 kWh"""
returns 120.8 kWh
